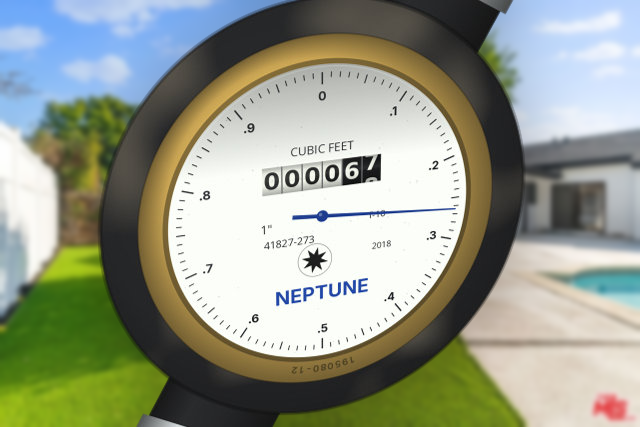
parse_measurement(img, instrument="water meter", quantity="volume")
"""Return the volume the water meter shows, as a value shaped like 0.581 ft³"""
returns 67.26 ft³
